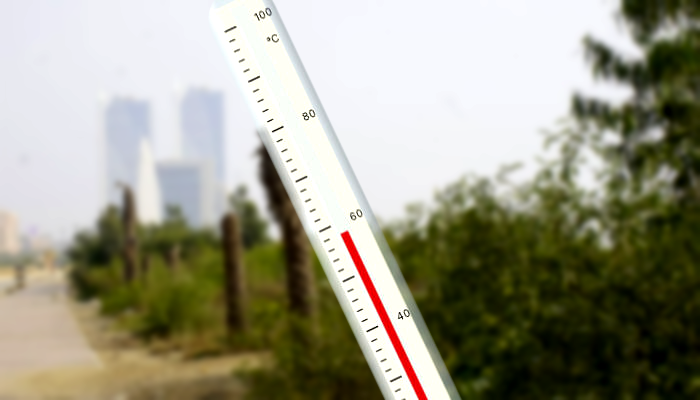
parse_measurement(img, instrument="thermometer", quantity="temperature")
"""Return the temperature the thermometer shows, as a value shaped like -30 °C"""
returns 58 °C
